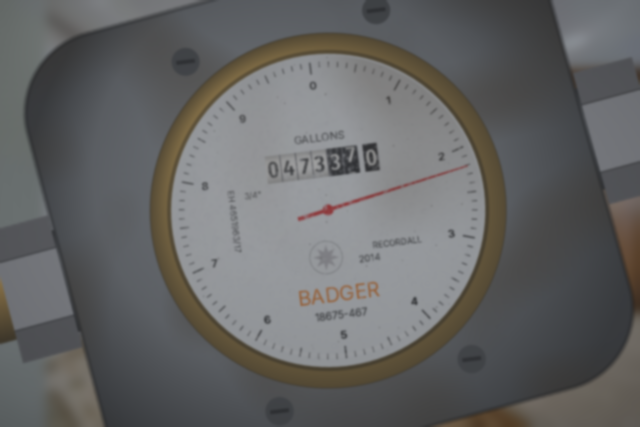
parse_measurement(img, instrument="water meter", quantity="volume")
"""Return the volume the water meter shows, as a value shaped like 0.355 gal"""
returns 473372.2 gal
